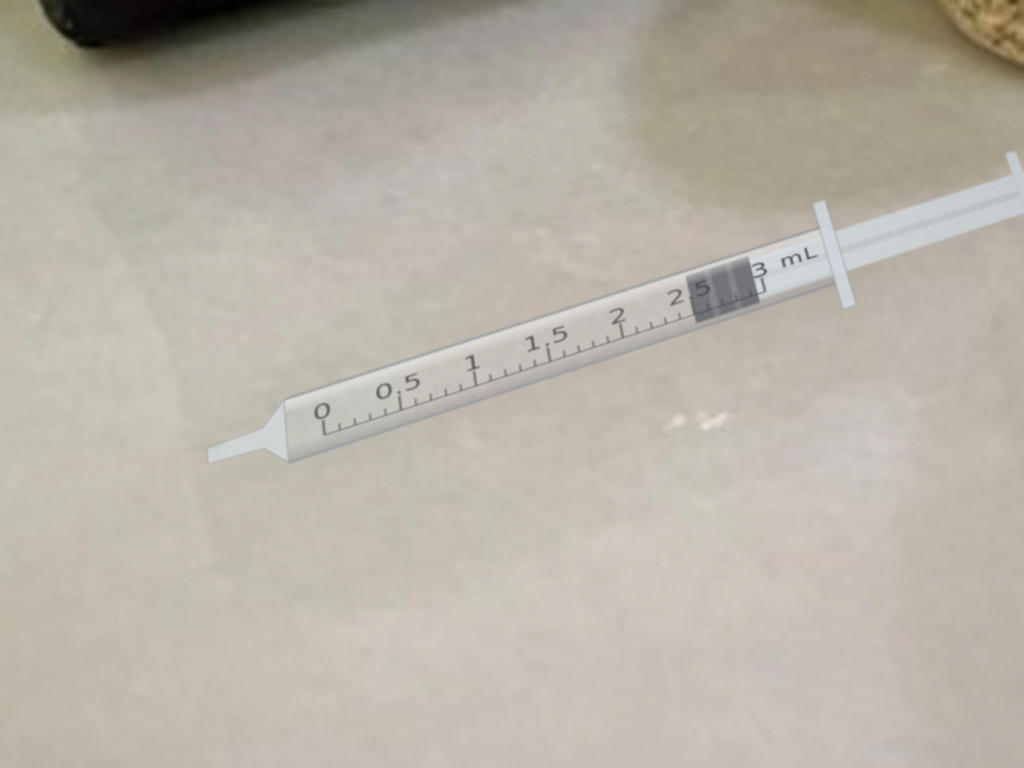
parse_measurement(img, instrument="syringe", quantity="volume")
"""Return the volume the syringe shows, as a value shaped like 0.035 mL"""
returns 2.5 mL
